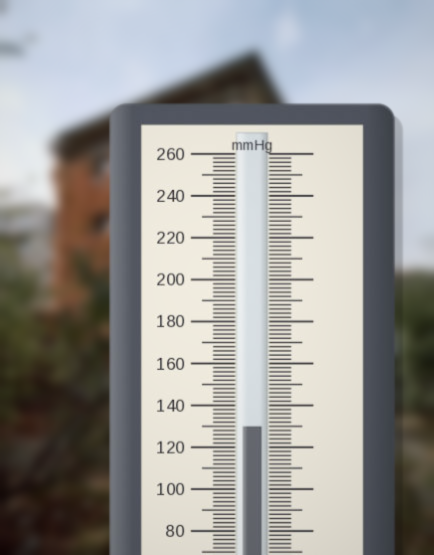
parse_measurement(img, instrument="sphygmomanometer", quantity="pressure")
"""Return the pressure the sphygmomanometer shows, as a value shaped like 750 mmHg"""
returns 130 mmHg
